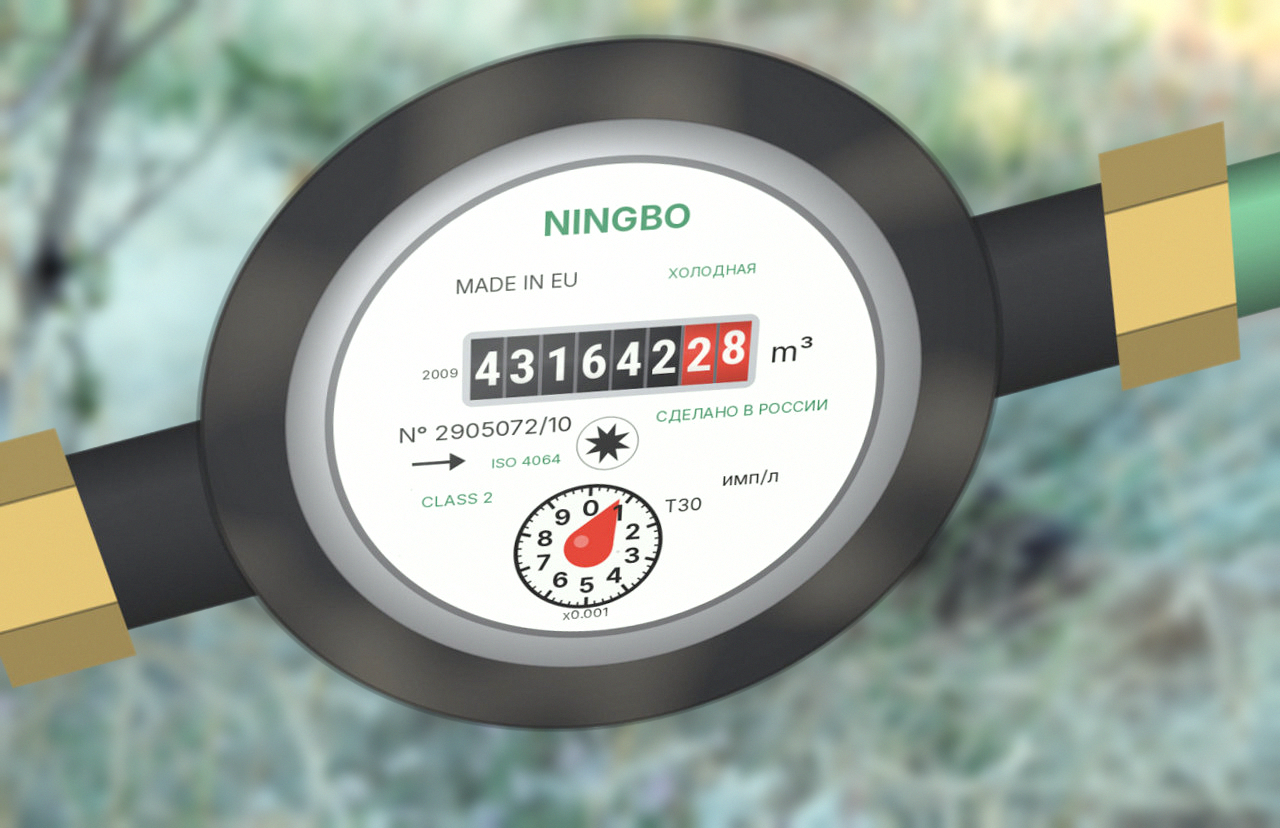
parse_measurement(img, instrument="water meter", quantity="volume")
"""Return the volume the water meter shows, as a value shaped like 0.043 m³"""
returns 431642.280 m³
